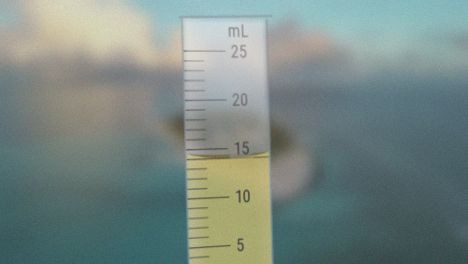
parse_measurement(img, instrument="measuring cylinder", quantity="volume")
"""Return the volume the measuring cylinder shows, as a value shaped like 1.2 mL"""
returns 14 mL
